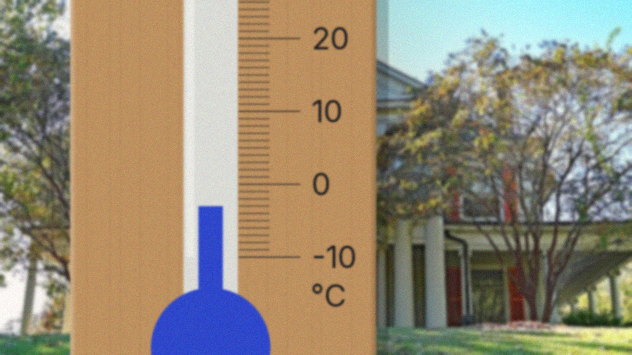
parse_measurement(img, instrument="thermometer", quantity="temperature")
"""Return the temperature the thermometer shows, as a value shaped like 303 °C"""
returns -3 °C
